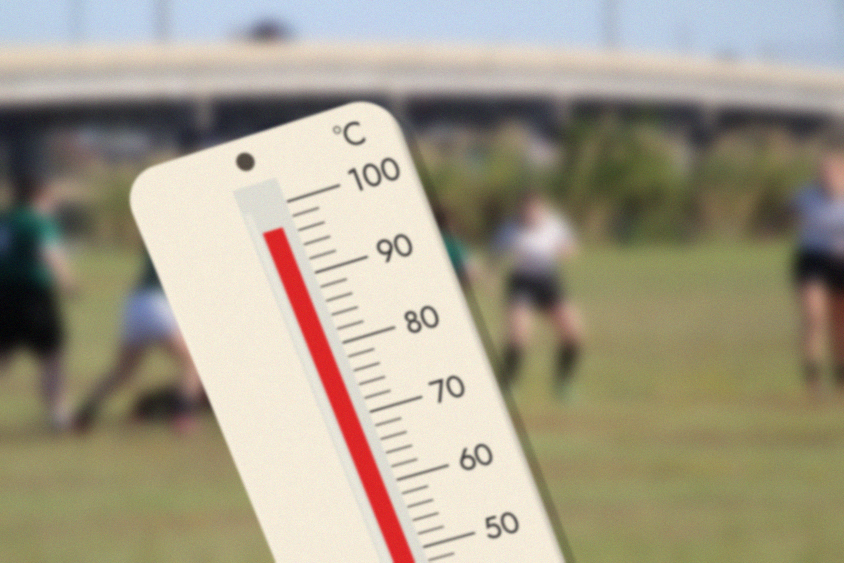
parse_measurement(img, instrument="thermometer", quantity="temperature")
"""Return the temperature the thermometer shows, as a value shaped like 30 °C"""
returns 97 °C
